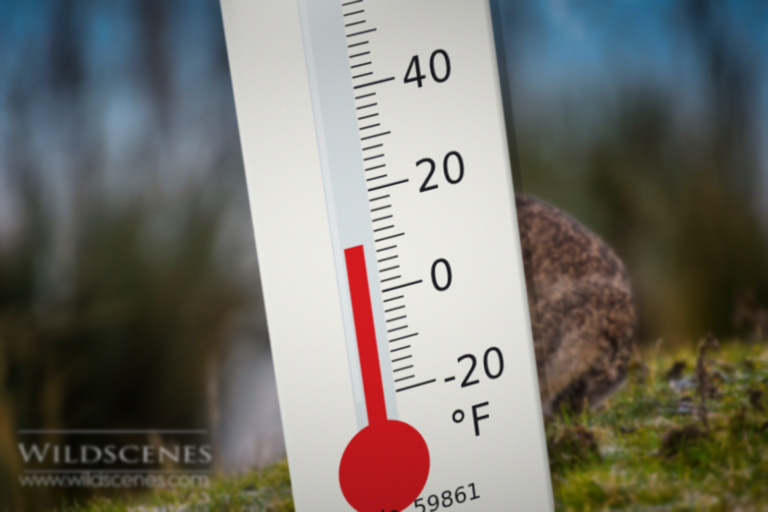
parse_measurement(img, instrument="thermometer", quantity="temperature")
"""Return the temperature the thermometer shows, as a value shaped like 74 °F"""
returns 10 °F
